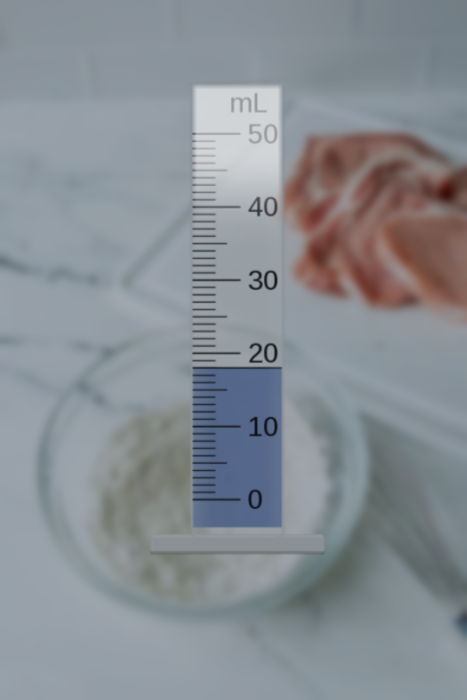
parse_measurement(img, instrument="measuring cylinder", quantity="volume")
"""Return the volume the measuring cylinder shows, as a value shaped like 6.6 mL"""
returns 18 mL
